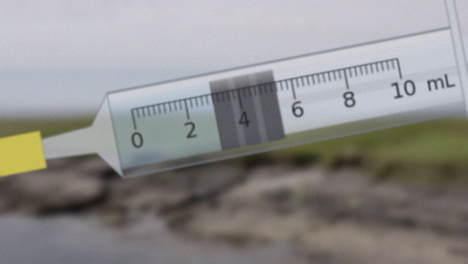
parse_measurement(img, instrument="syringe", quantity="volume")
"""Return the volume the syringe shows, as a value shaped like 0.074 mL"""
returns 3 mL
